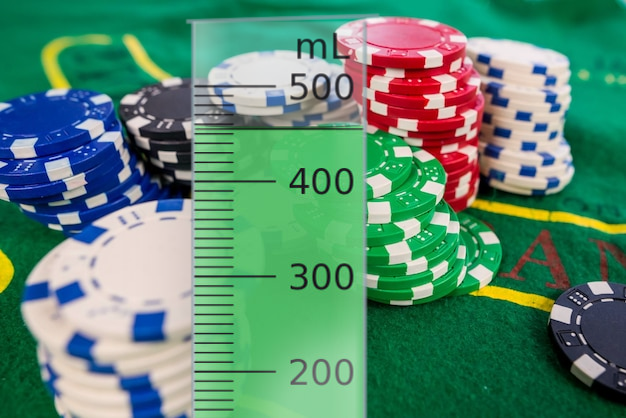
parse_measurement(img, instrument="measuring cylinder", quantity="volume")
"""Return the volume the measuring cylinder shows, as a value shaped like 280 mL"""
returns 455 mL
